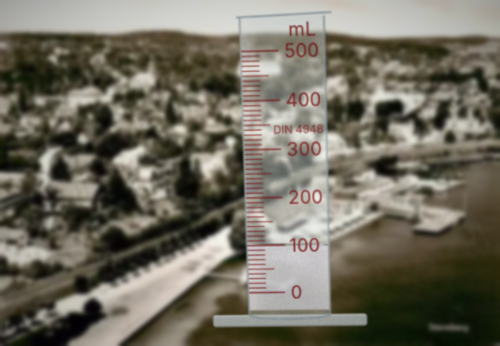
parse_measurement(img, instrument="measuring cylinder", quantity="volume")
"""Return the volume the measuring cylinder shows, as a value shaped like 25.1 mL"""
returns 100 mL
